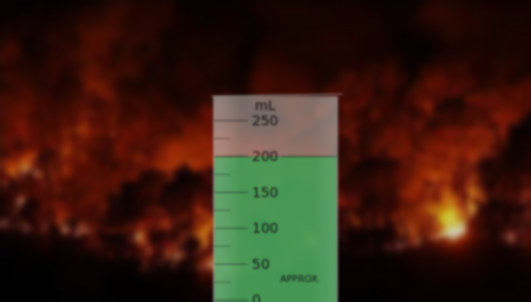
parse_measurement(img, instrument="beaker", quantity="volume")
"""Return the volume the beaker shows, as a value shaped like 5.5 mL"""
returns 200 mL
